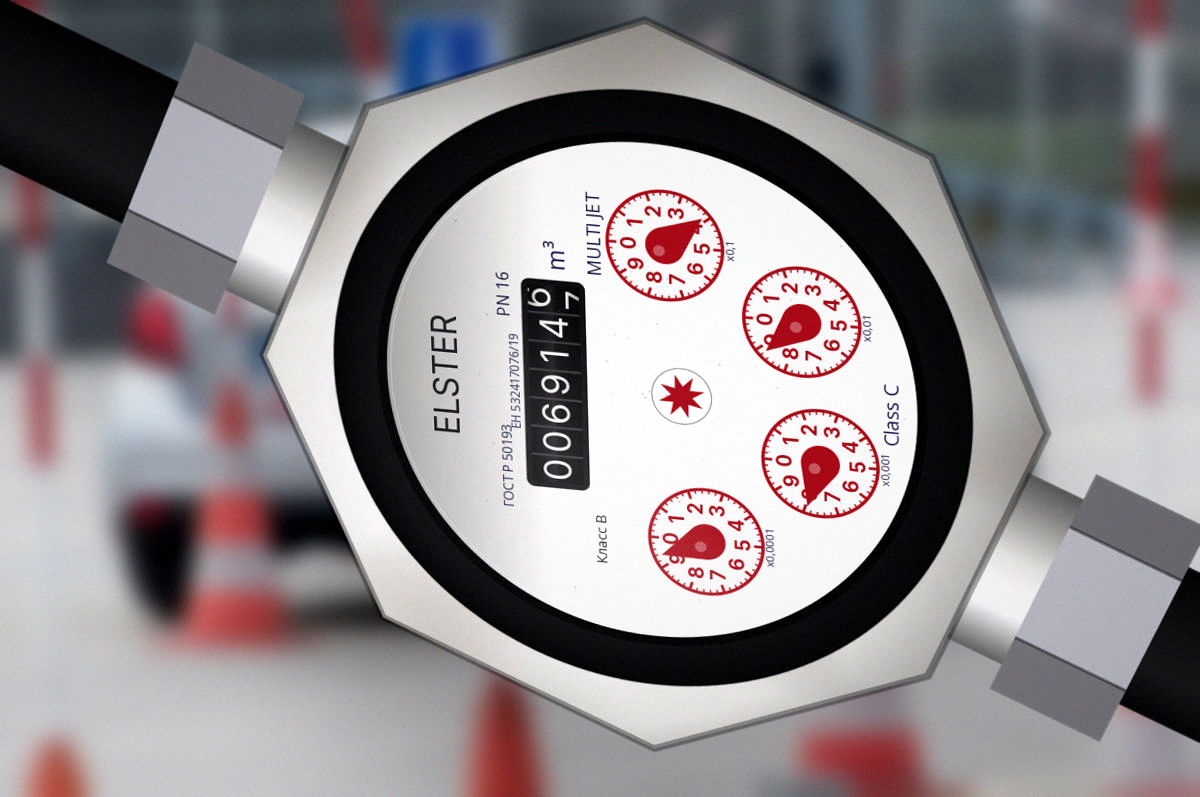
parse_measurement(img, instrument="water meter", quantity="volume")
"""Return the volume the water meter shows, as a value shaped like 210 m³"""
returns 69146.3879 m³
